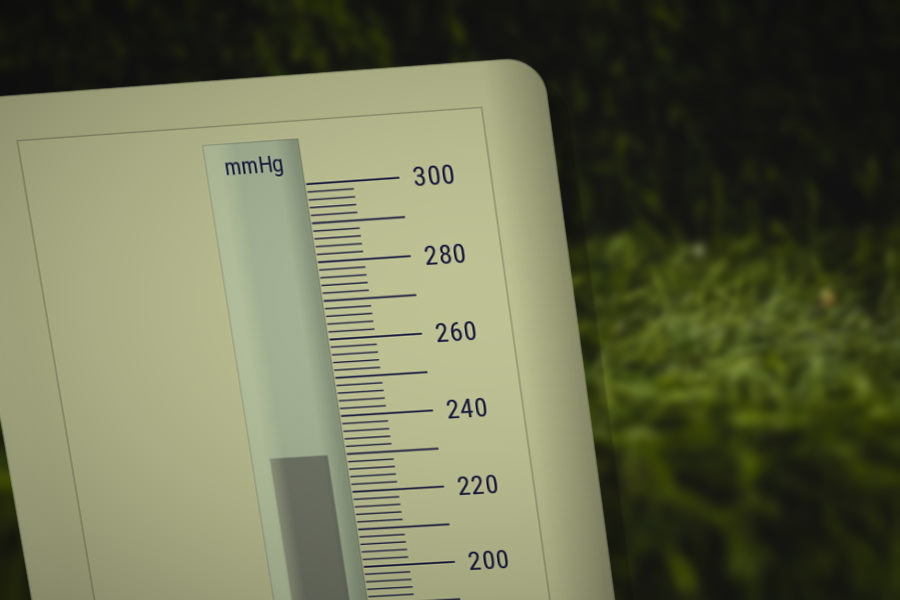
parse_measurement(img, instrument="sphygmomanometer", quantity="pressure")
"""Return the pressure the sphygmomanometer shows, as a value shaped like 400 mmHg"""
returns 230 mmHg
